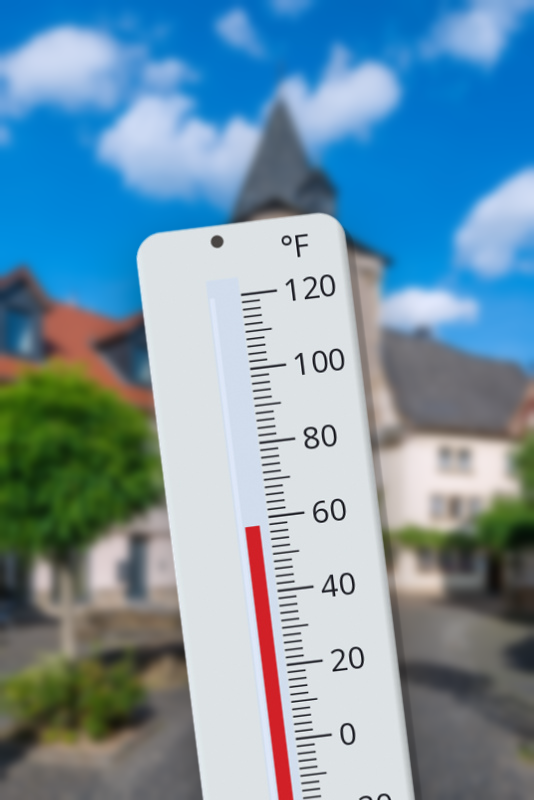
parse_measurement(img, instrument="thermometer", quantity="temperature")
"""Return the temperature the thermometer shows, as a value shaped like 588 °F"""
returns 58 °F
